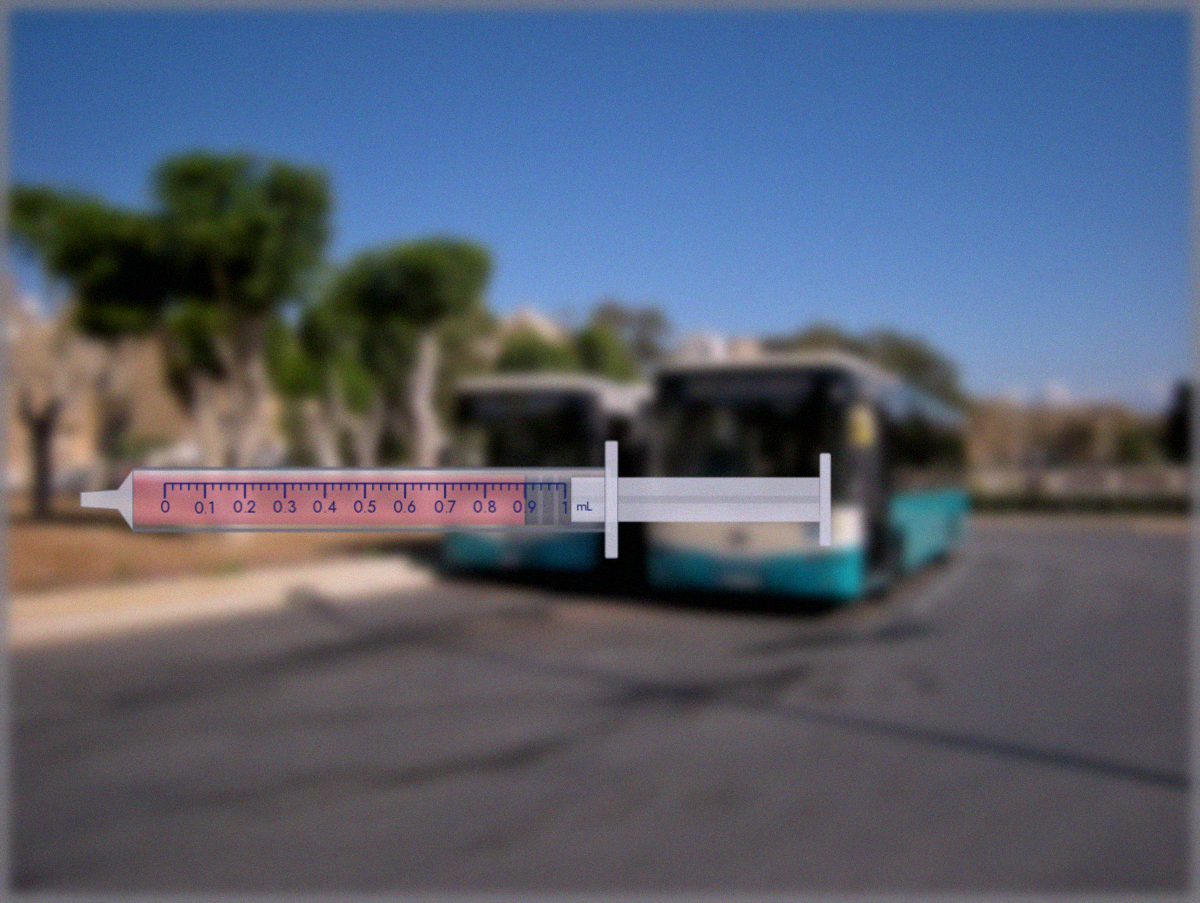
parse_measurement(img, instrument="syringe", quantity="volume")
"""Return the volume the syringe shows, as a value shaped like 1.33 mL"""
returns 0.9 mL
